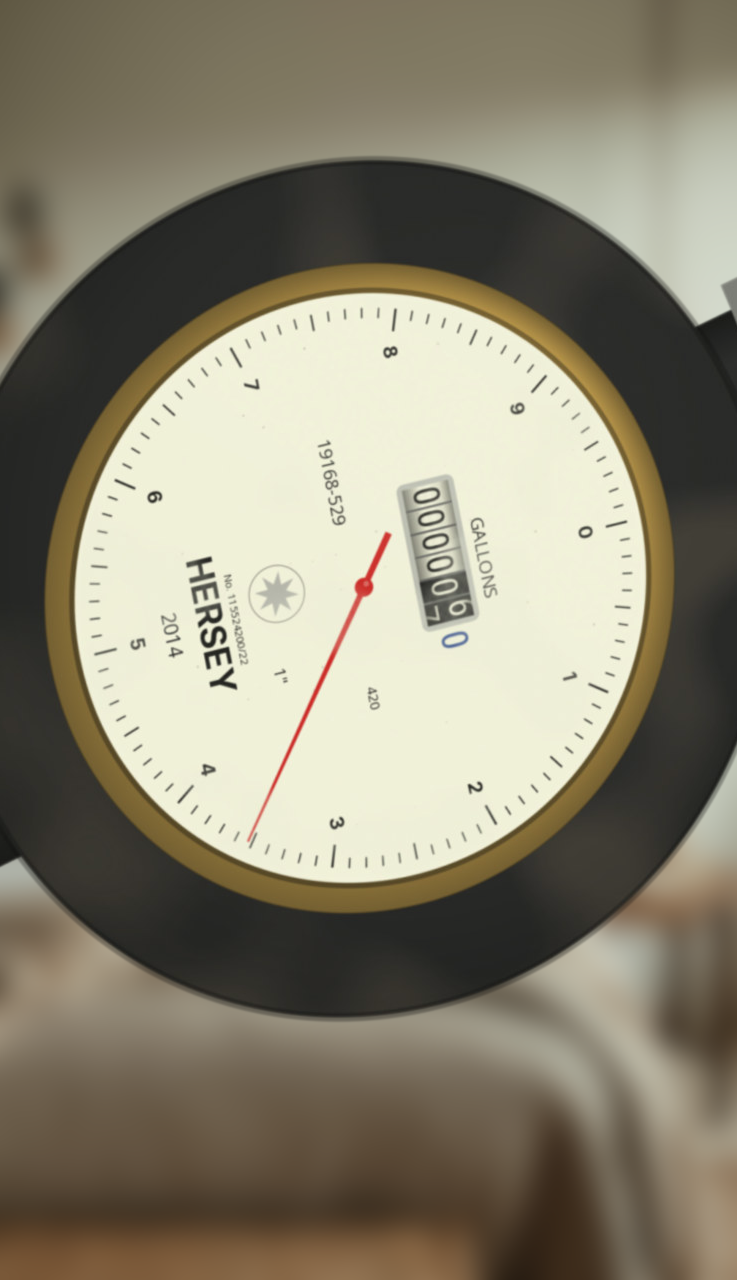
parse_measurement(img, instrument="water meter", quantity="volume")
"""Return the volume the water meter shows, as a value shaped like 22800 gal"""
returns 63.5 gal
